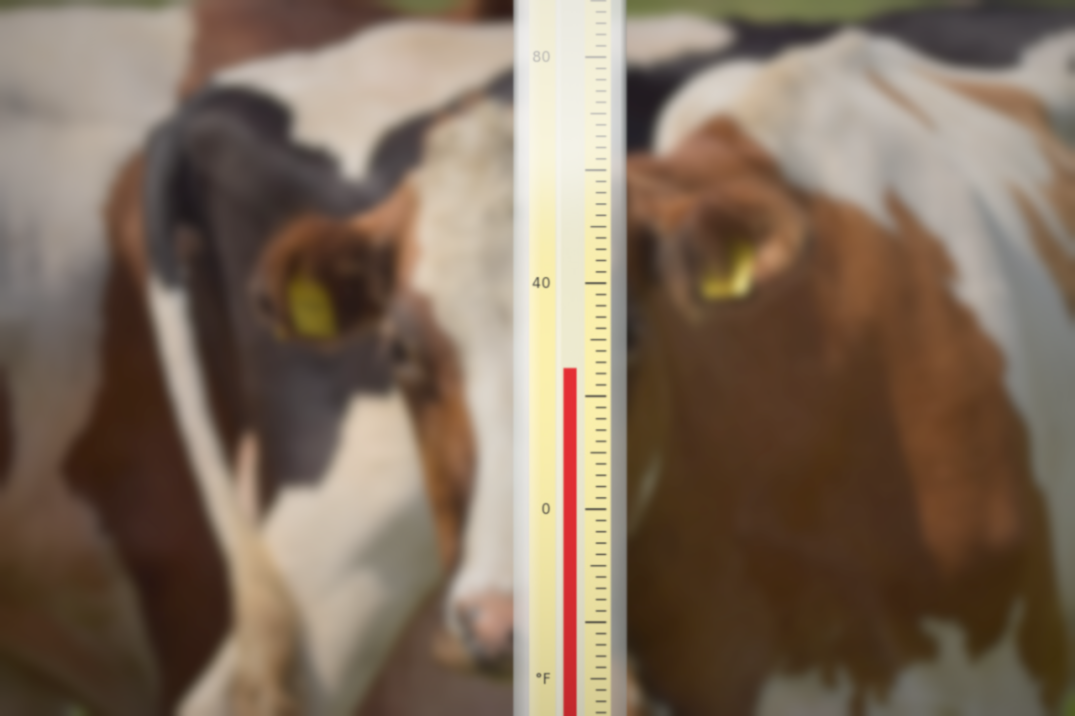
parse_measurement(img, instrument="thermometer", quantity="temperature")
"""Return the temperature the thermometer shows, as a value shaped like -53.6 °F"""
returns 25 °F
